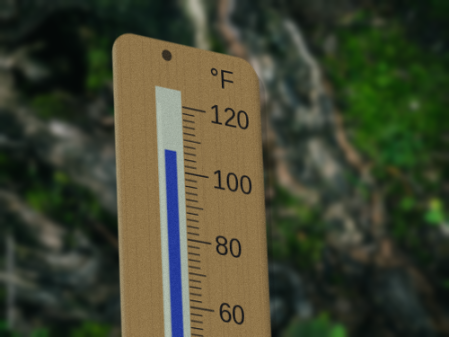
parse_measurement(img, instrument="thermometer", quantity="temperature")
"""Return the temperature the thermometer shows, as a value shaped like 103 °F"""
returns 106 °F
